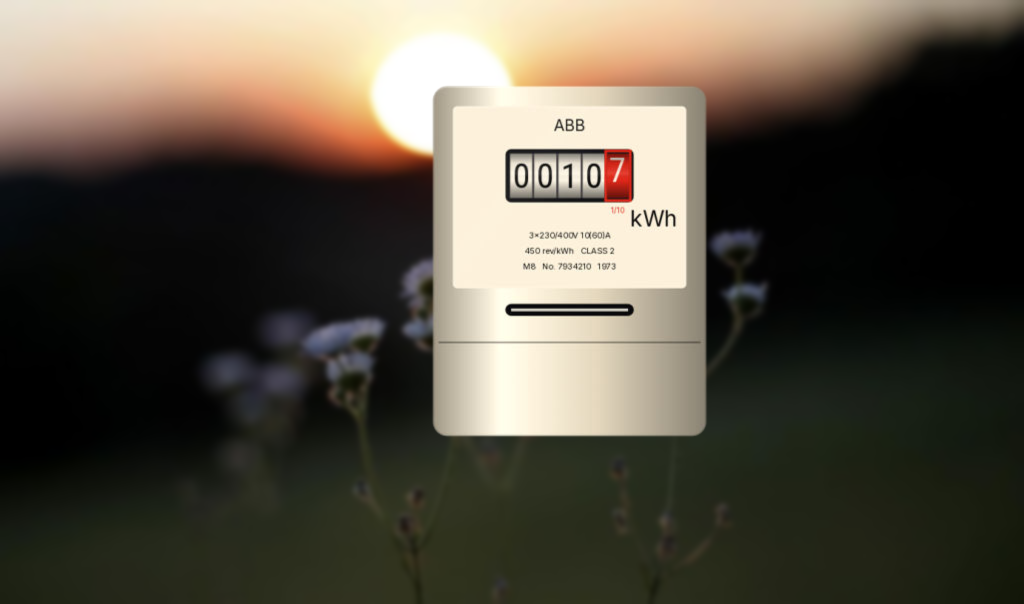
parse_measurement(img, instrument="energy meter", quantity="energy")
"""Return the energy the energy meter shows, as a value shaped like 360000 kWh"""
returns 10.7 kWh
